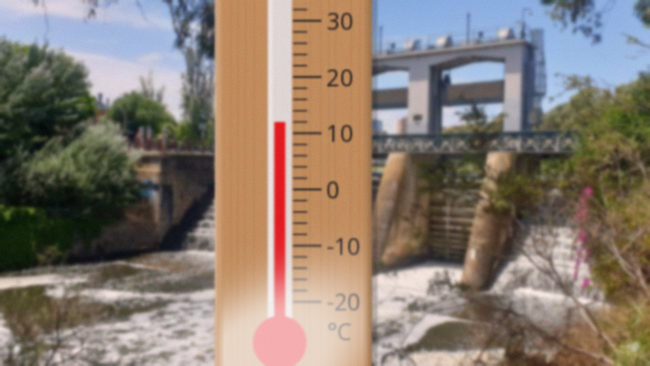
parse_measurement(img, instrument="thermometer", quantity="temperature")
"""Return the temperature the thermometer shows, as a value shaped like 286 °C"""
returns 12 °C
